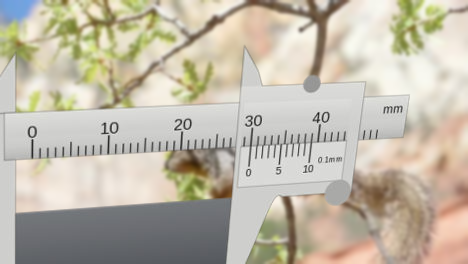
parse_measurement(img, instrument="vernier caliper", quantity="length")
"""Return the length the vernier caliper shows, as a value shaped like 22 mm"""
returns 30.0 mm
